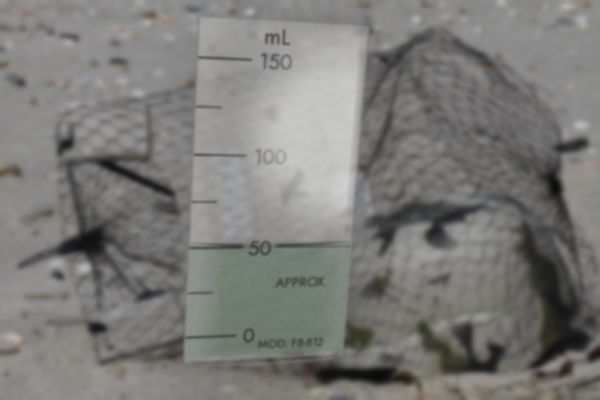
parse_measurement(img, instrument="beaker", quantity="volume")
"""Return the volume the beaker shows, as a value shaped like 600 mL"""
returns 50 mL
